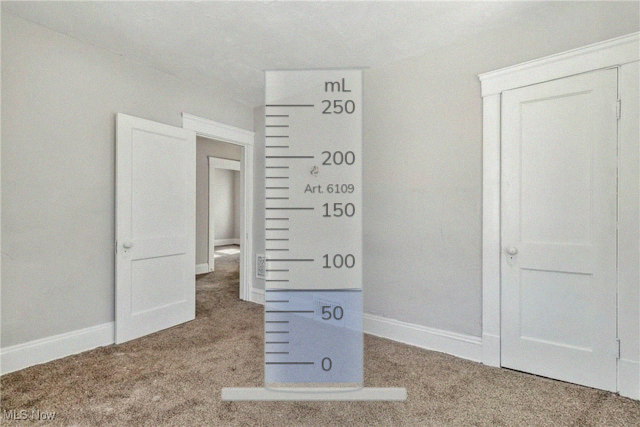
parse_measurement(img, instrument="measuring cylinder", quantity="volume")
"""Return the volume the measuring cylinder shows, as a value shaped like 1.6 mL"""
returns 70 mL
